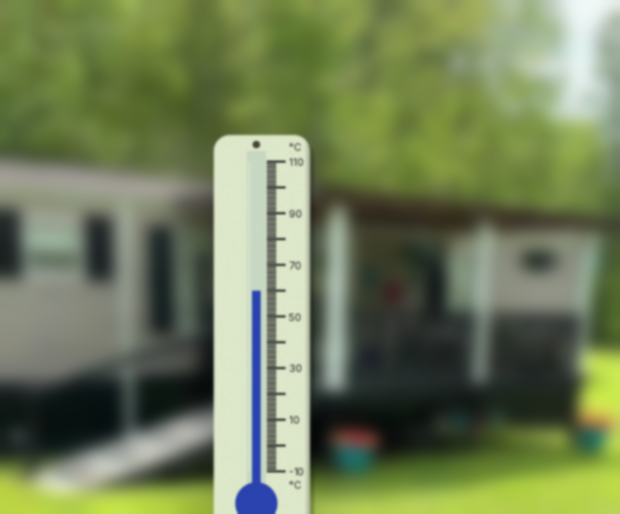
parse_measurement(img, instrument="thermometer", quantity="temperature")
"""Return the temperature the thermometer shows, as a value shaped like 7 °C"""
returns 60 °C
